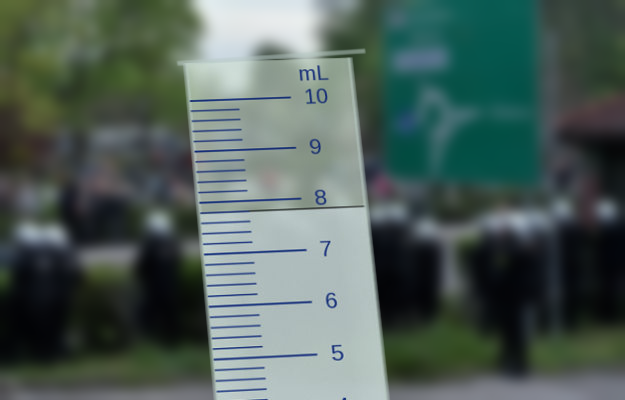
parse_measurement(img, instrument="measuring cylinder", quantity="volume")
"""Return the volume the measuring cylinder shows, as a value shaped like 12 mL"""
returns 7.8 mL
